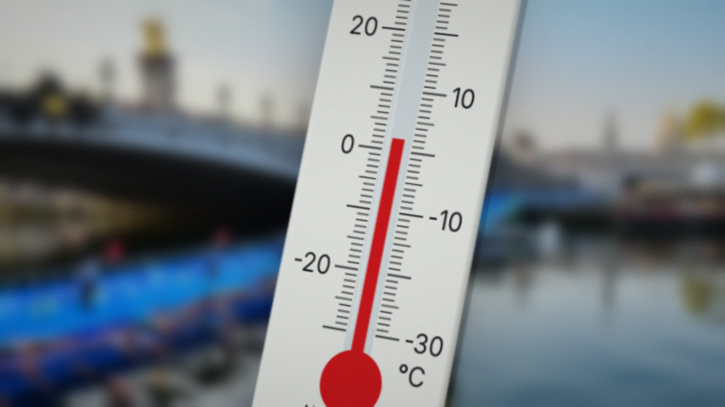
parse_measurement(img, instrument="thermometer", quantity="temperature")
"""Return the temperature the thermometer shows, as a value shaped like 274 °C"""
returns 2 °C
